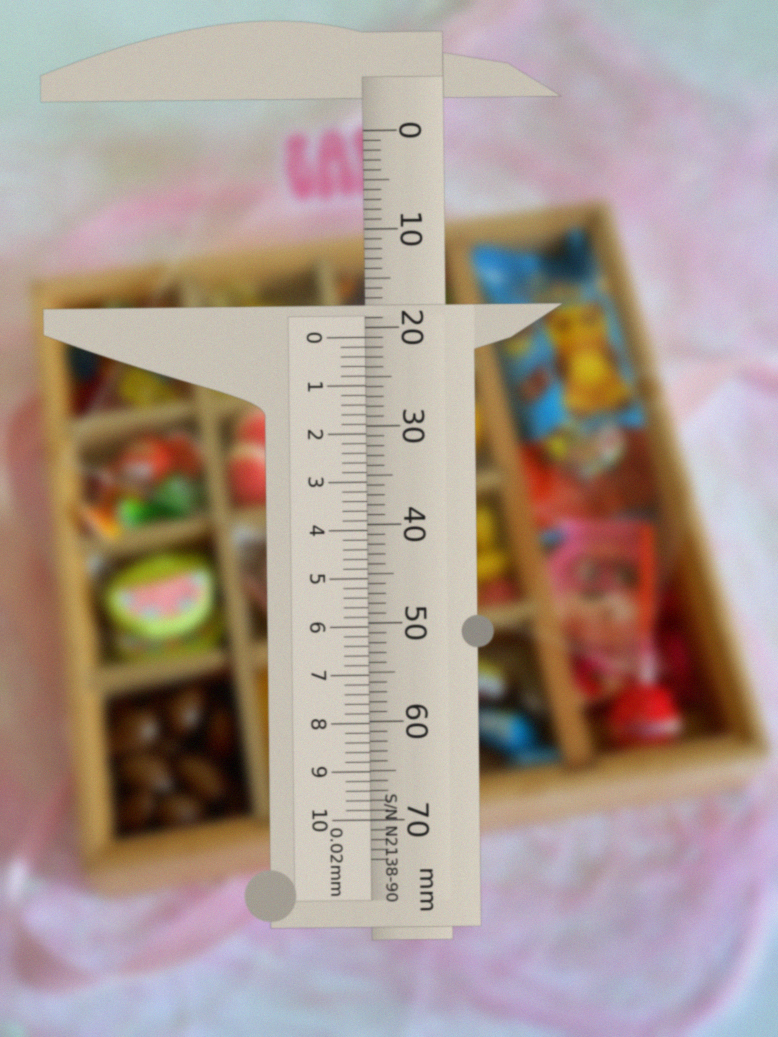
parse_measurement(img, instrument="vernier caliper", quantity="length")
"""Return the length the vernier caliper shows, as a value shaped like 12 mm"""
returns 21.0 mm
